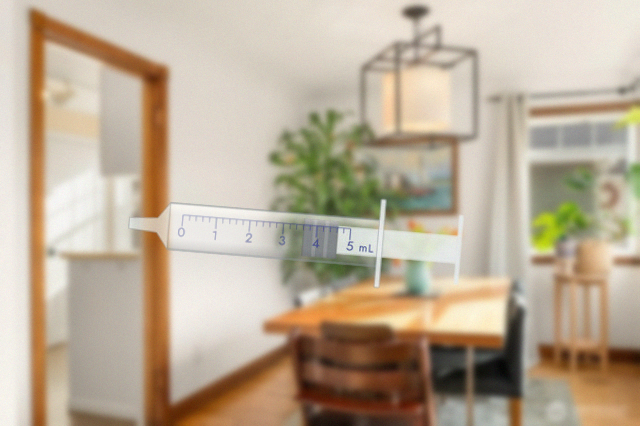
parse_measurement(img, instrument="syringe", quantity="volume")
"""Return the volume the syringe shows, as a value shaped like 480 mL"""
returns 3.6 mL
